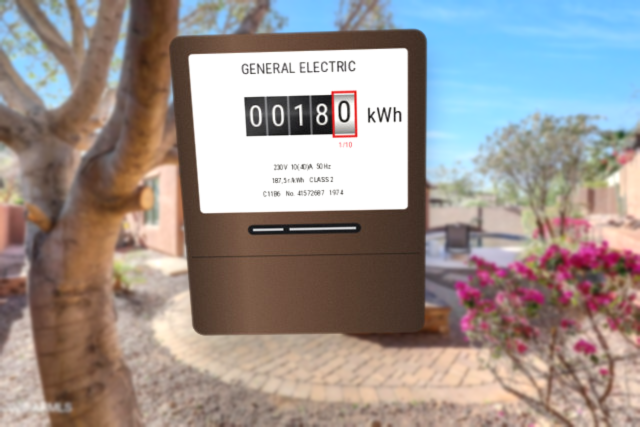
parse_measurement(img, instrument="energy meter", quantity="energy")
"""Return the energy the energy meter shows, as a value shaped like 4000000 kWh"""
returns 18.0 kWh
